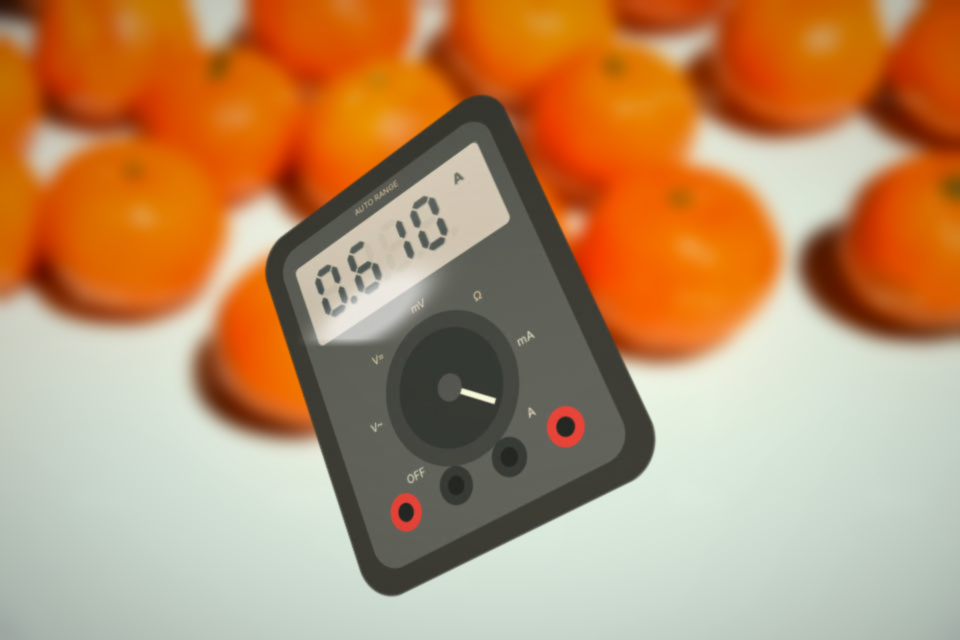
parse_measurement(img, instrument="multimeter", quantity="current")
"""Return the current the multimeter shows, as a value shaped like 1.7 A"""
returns 0.610 A
